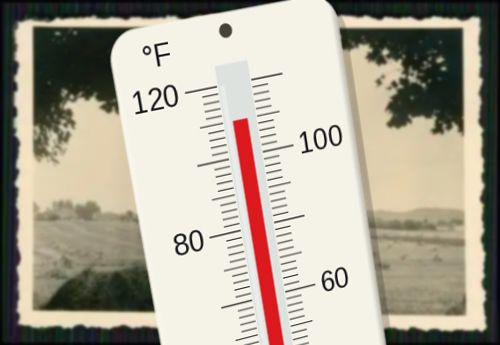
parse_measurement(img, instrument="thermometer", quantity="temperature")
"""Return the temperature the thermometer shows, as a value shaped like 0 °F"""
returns 110 °F
